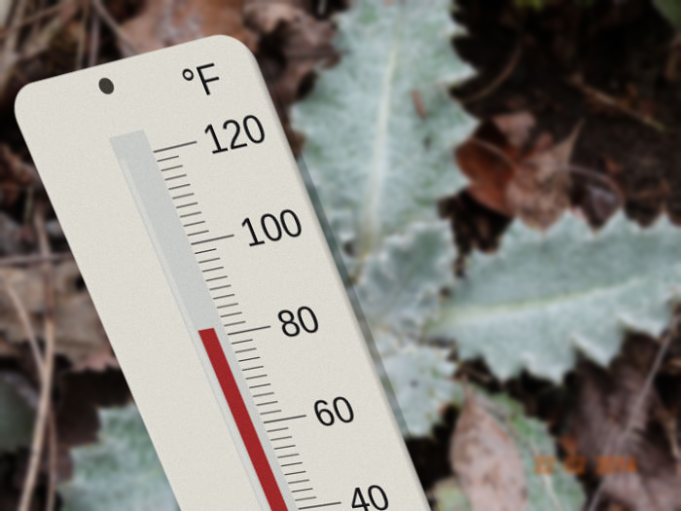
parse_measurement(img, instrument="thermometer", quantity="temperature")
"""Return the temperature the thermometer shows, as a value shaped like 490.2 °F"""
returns 82 °F
